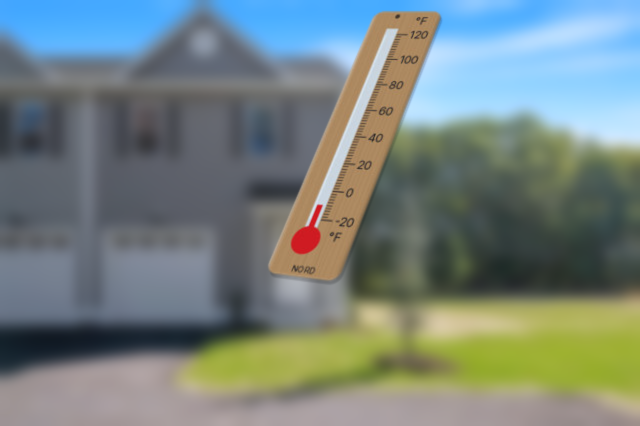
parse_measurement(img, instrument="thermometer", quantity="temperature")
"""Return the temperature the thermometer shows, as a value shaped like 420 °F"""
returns -10 °F
